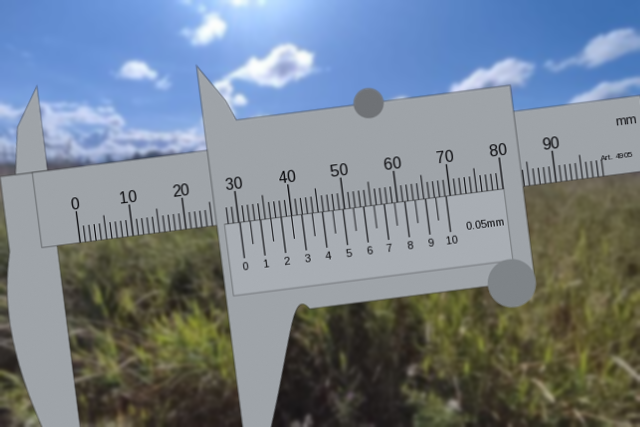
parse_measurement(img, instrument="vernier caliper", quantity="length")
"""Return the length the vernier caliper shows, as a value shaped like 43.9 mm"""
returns 30.2 mm
